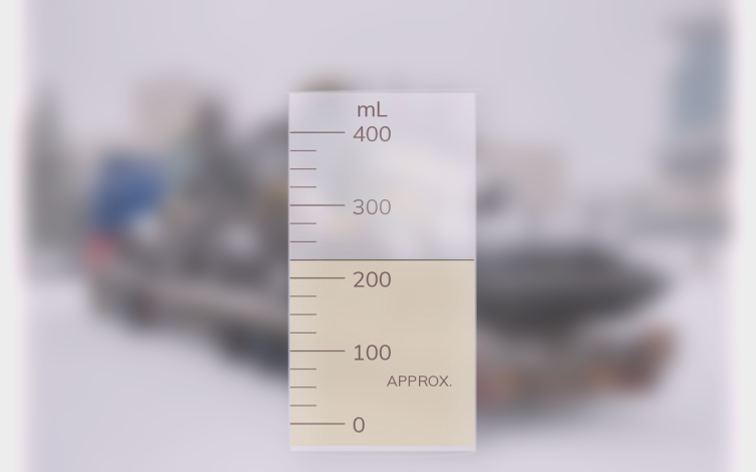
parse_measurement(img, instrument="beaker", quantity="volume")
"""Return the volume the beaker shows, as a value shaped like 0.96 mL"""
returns 225 mL
